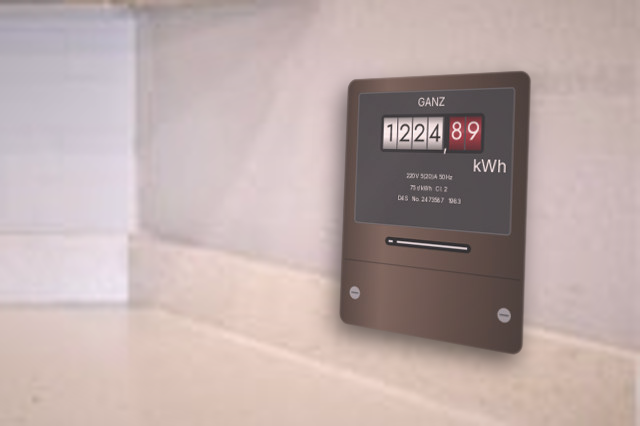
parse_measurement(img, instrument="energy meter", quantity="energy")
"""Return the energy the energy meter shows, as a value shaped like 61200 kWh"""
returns 1224.89 kWh
